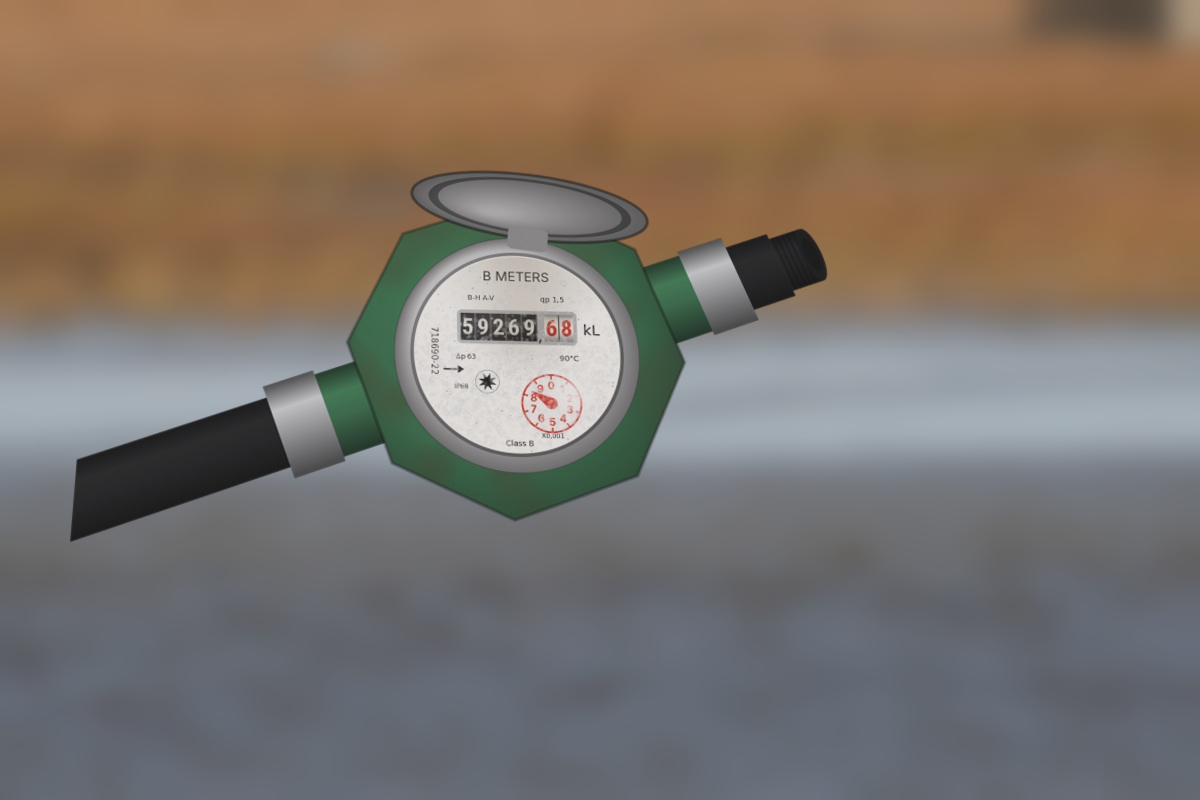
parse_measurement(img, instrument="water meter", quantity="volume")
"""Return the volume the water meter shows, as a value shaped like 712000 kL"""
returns 59269.688 kL
